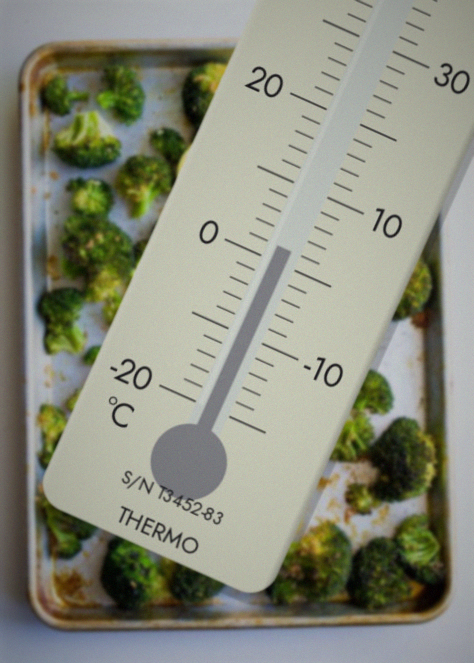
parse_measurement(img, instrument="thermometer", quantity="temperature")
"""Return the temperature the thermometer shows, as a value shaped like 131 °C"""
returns 2 °C
